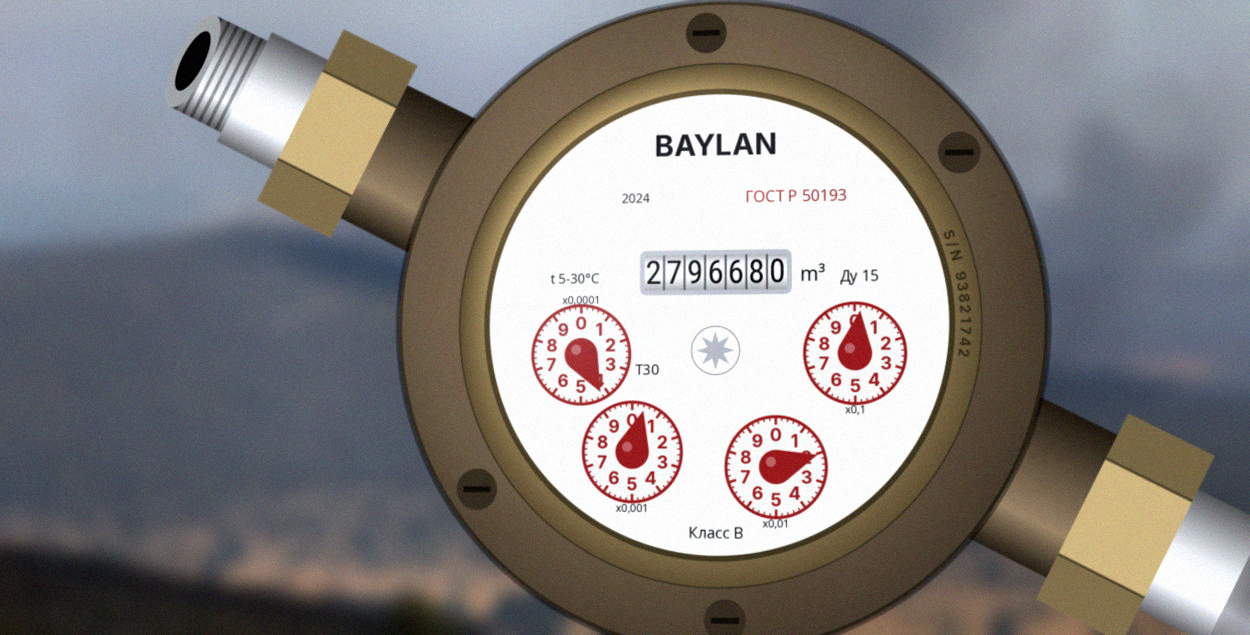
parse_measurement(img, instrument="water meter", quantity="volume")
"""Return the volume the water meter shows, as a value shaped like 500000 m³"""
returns 2796680.0204 m³
